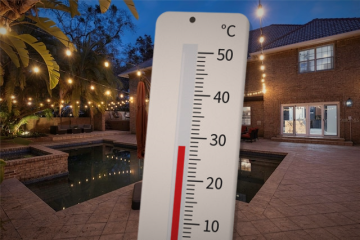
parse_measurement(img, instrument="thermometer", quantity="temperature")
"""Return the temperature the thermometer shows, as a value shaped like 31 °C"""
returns 28 °C
